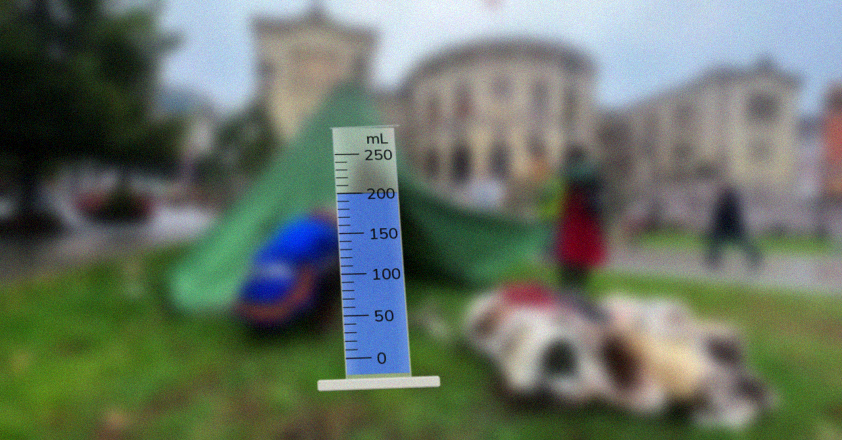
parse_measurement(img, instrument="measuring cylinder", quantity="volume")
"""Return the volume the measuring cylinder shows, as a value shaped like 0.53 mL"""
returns 200 mL
